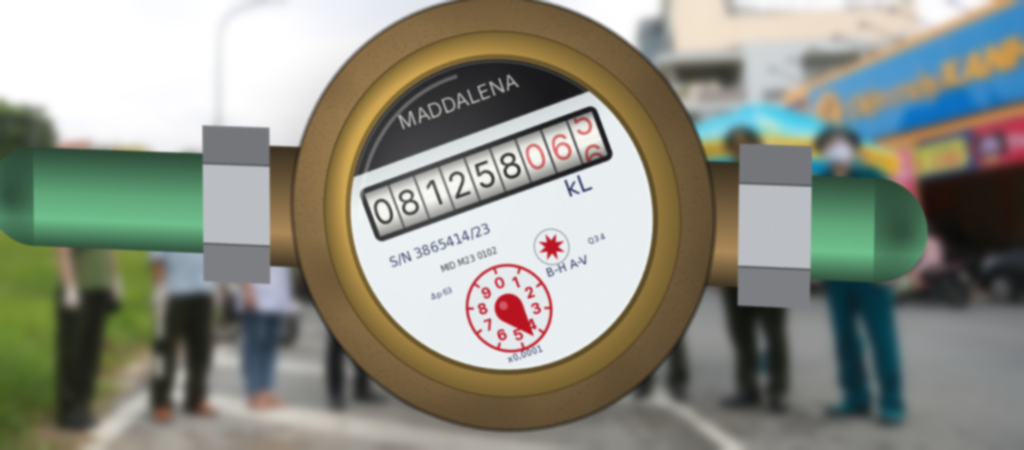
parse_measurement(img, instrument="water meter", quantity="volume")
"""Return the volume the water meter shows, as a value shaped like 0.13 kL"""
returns 81258.0654 kL
